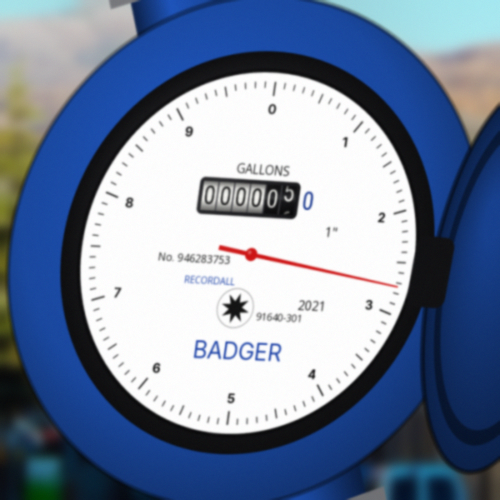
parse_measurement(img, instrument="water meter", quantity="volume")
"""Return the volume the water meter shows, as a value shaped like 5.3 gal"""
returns 52.7 gal
